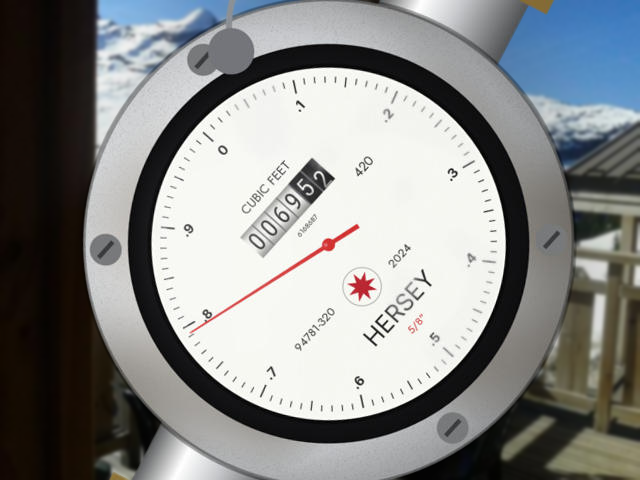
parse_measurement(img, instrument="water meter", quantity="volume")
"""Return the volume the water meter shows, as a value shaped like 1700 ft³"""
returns 6951.79 ft³
